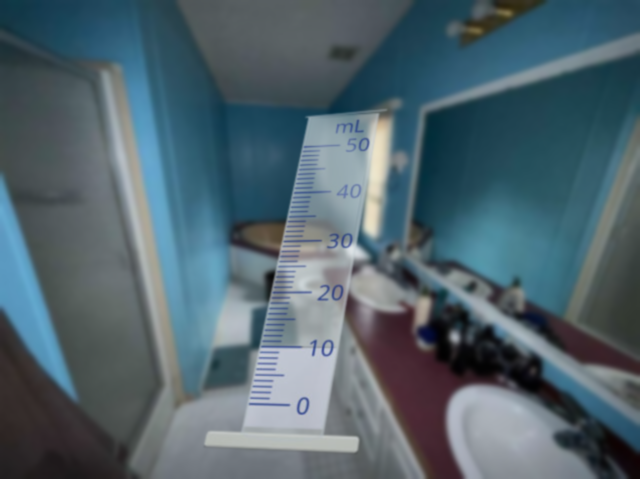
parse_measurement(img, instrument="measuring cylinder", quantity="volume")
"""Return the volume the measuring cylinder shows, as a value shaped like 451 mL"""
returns 10 mL
